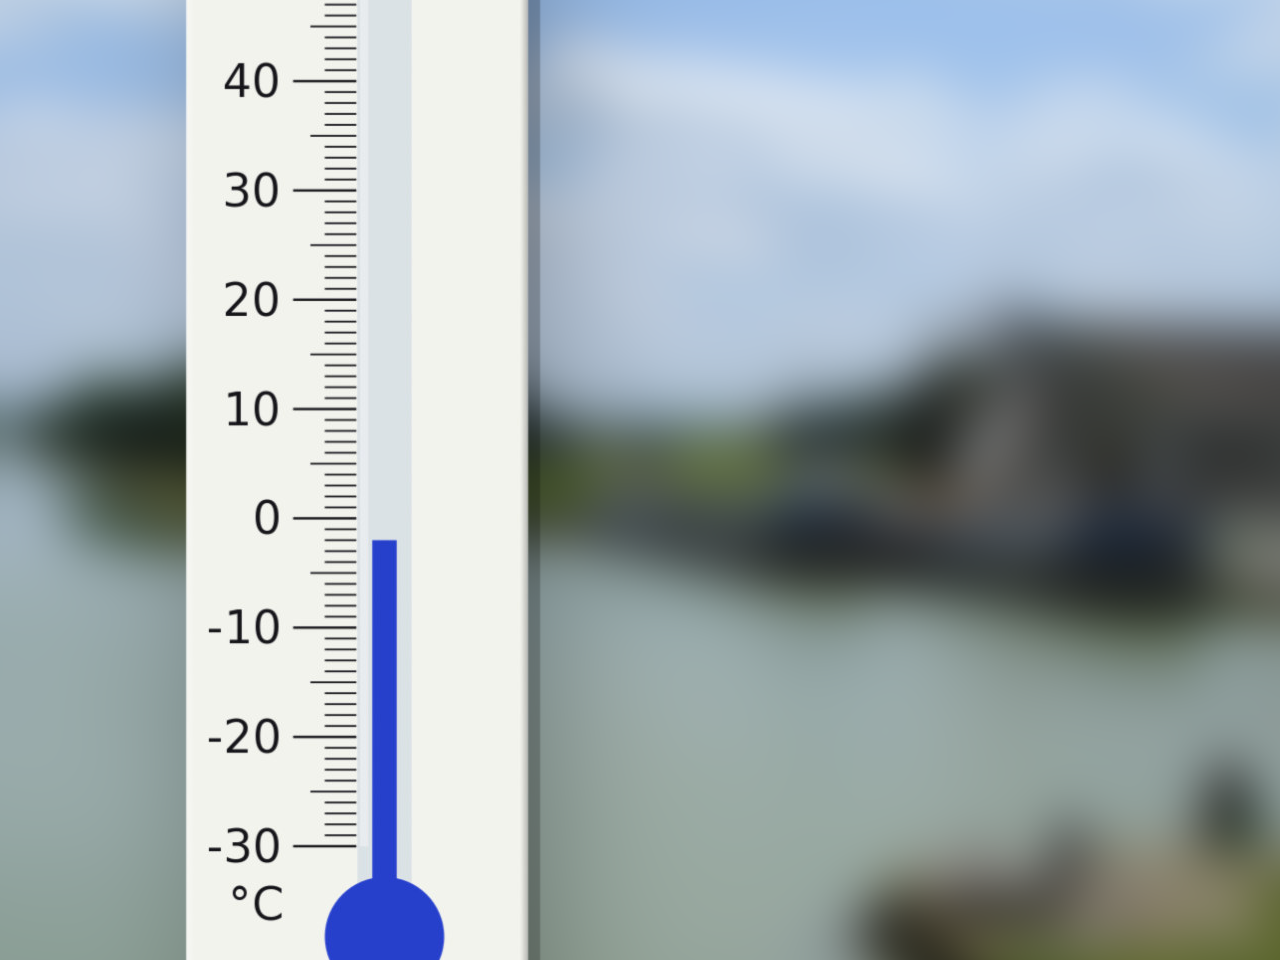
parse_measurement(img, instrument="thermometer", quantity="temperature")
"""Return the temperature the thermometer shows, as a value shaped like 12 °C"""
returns -2 °C
